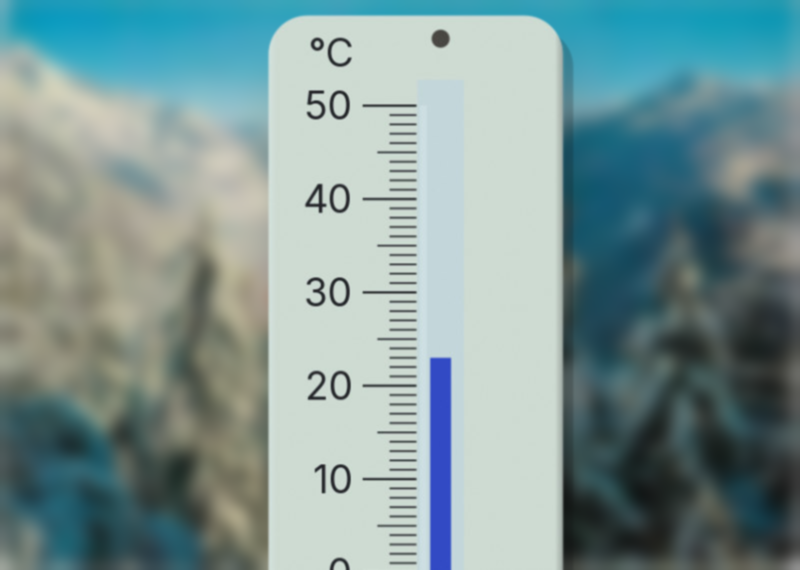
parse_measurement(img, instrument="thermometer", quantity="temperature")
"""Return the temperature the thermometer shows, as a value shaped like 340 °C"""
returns 23 °C
